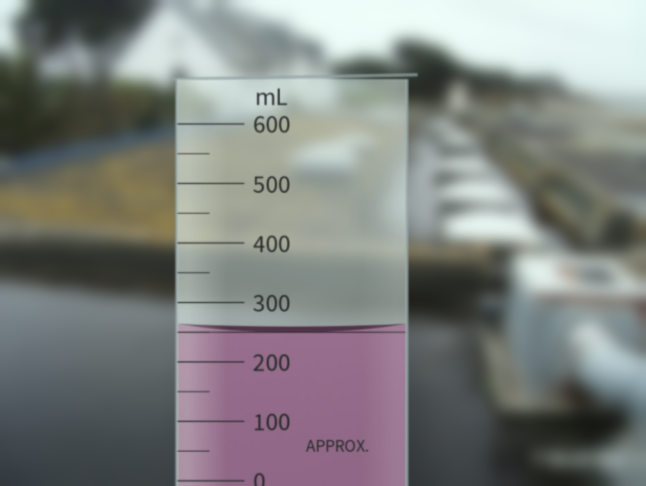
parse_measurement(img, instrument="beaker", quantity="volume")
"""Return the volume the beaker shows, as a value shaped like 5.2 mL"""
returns 250 mL
